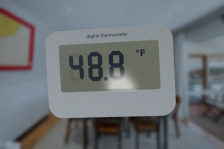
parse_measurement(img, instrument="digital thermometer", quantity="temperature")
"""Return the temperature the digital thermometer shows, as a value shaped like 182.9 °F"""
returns 48.8 °F
